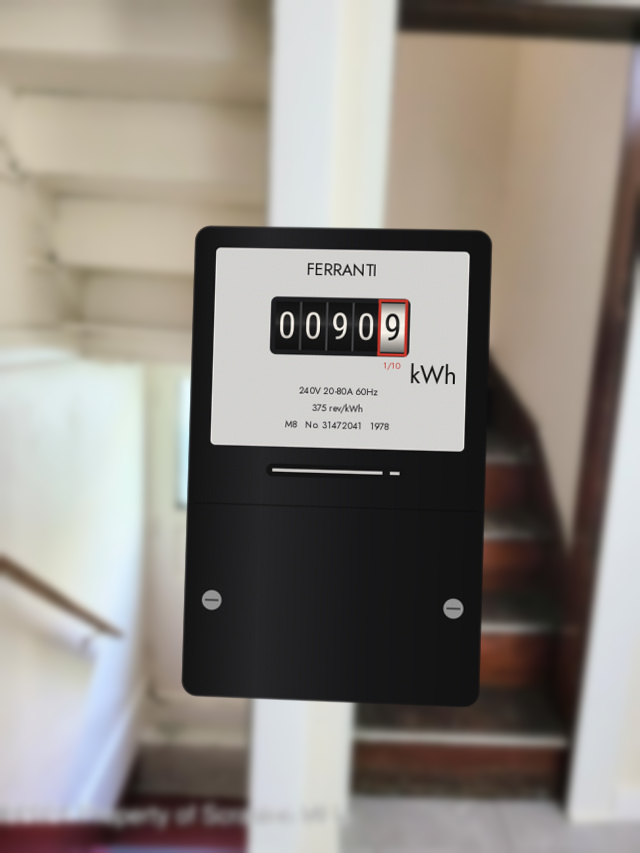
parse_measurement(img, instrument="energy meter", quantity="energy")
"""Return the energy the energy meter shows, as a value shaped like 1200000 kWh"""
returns 90.9 kWh
